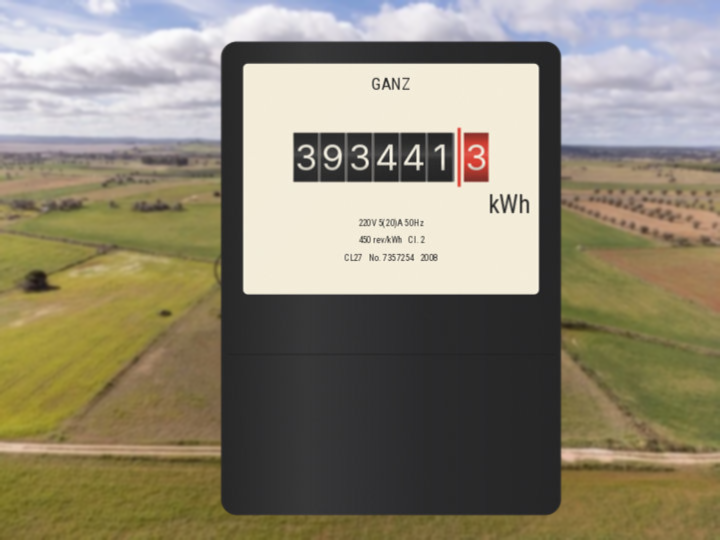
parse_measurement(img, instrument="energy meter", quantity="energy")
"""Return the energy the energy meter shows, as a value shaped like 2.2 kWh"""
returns 393441.3 kWh
